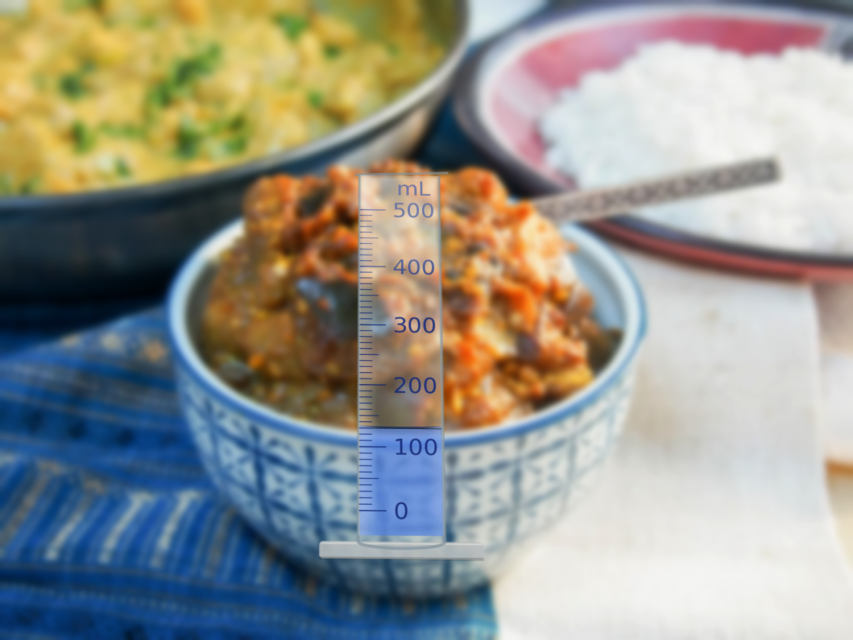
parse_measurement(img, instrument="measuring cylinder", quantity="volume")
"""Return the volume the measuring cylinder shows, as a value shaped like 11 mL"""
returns 130 mL
